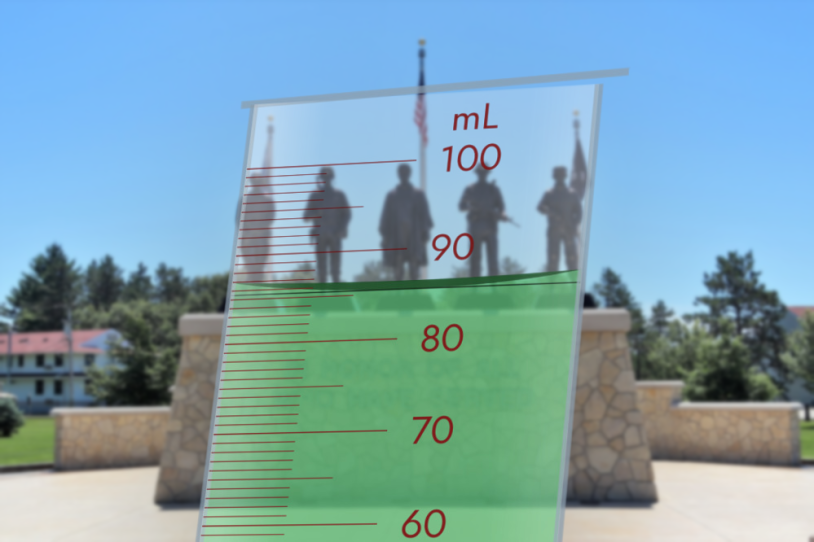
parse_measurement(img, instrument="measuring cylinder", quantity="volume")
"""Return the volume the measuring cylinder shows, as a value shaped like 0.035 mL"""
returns 85.5 mL
